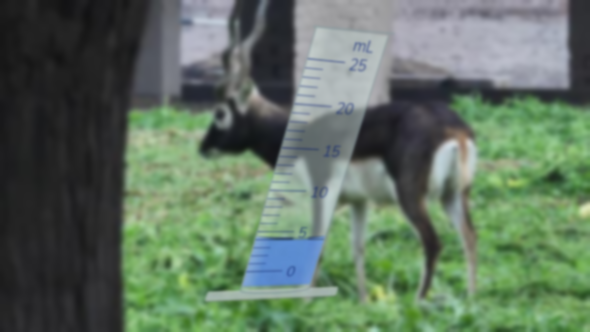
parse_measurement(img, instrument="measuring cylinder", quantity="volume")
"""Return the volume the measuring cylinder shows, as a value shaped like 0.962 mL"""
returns 4 mL
